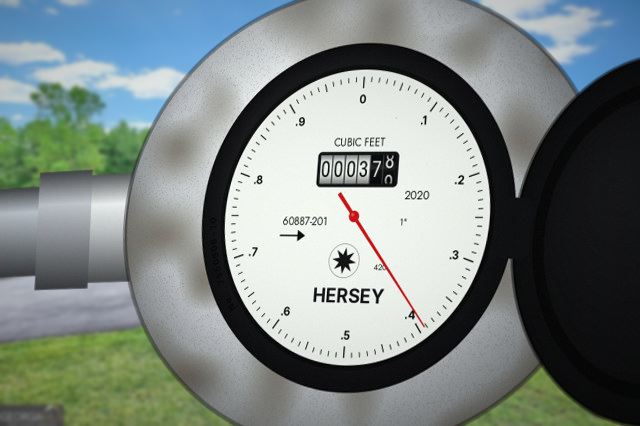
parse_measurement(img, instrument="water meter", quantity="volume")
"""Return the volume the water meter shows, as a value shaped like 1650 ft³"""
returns 378.39 ft³
